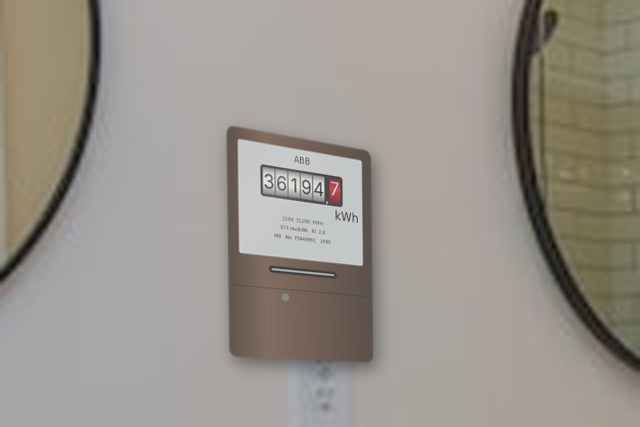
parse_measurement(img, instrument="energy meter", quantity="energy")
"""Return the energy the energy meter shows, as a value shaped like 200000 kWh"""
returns 36194.7 kWh
